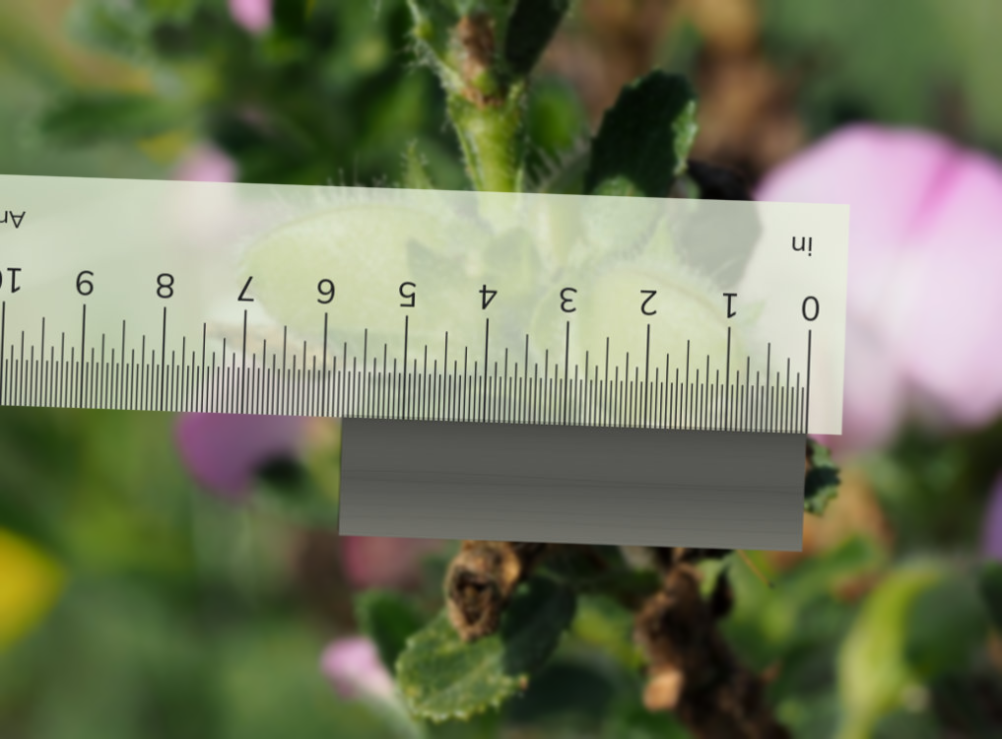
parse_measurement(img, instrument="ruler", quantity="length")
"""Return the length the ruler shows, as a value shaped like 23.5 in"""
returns 5.75 in
